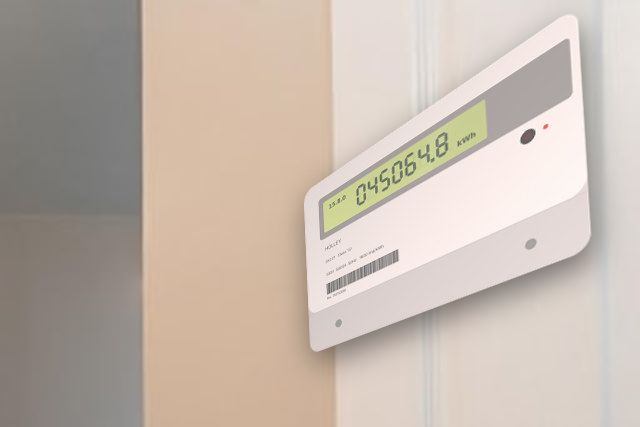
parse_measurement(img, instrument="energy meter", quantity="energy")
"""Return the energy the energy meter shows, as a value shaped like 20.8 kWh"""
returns 45064.8 kWh
